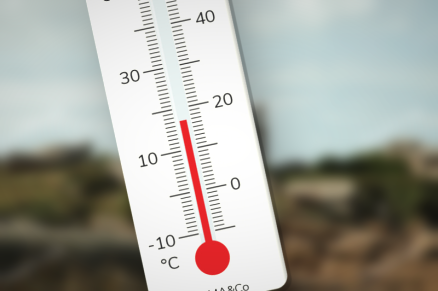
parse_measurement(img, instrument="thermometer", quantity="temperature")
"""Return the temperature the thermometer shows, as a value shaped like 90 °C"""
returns 17 °C
